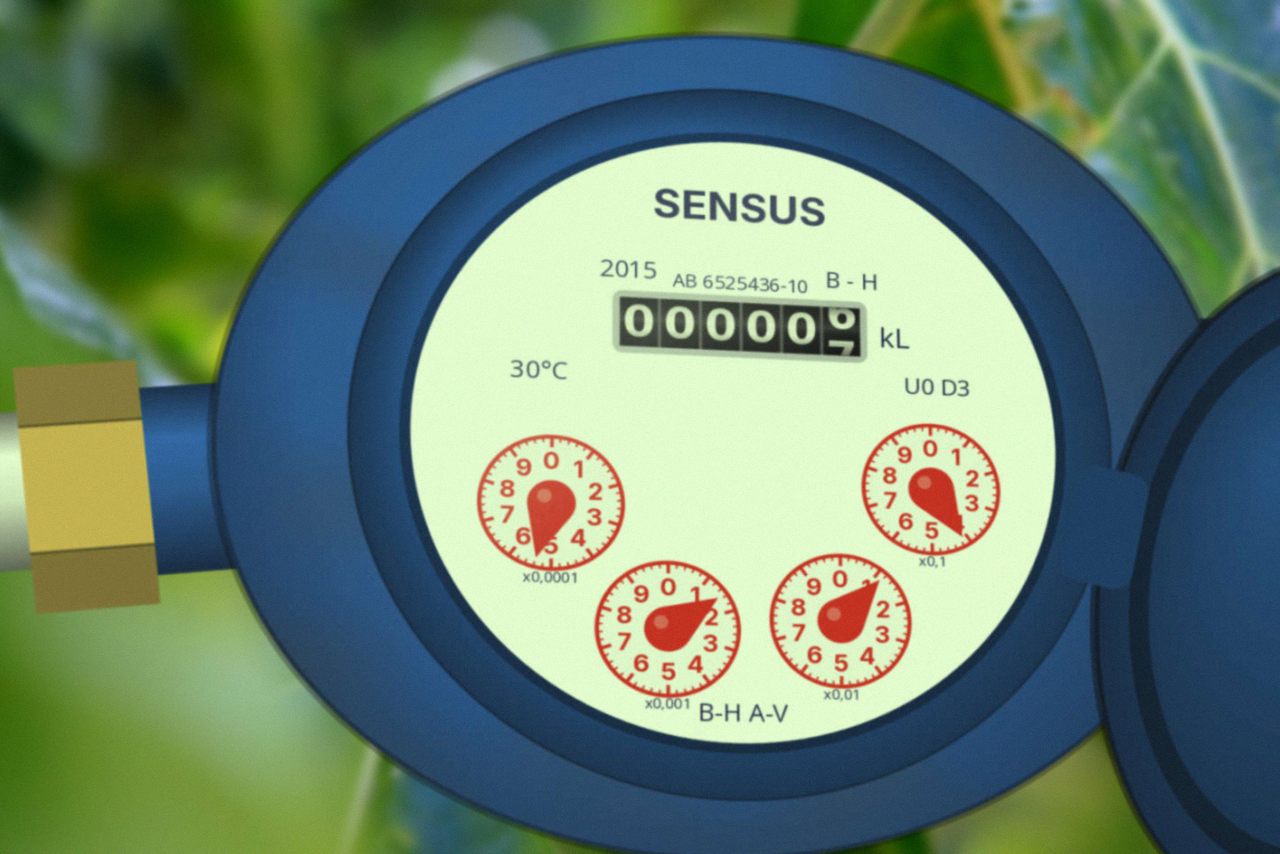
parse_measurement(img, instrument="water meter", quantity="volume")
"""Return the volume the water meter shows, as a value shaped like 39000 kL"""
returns 6.4115 kL
